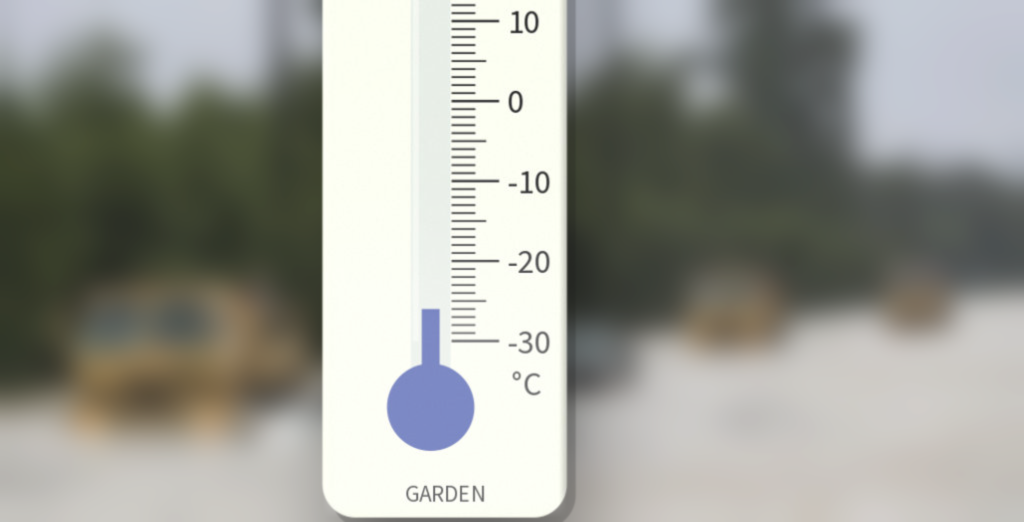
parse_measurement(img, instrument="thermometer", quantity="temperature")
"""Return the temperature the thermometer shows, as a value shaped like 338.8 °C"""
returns -26 °C
